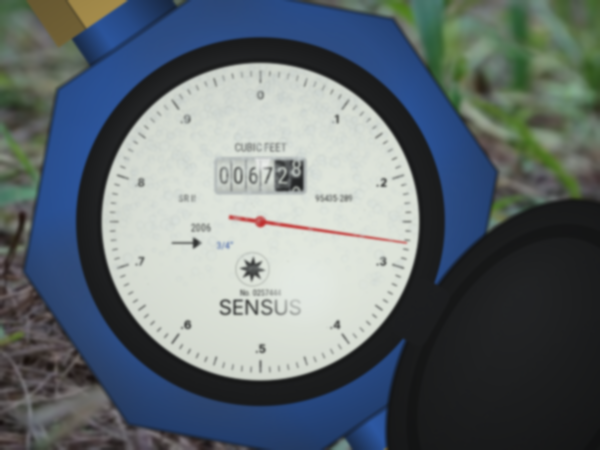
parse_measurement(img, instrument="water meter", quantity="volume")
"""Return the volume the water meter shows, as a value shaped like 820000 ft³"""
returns 6728.27 ft³
